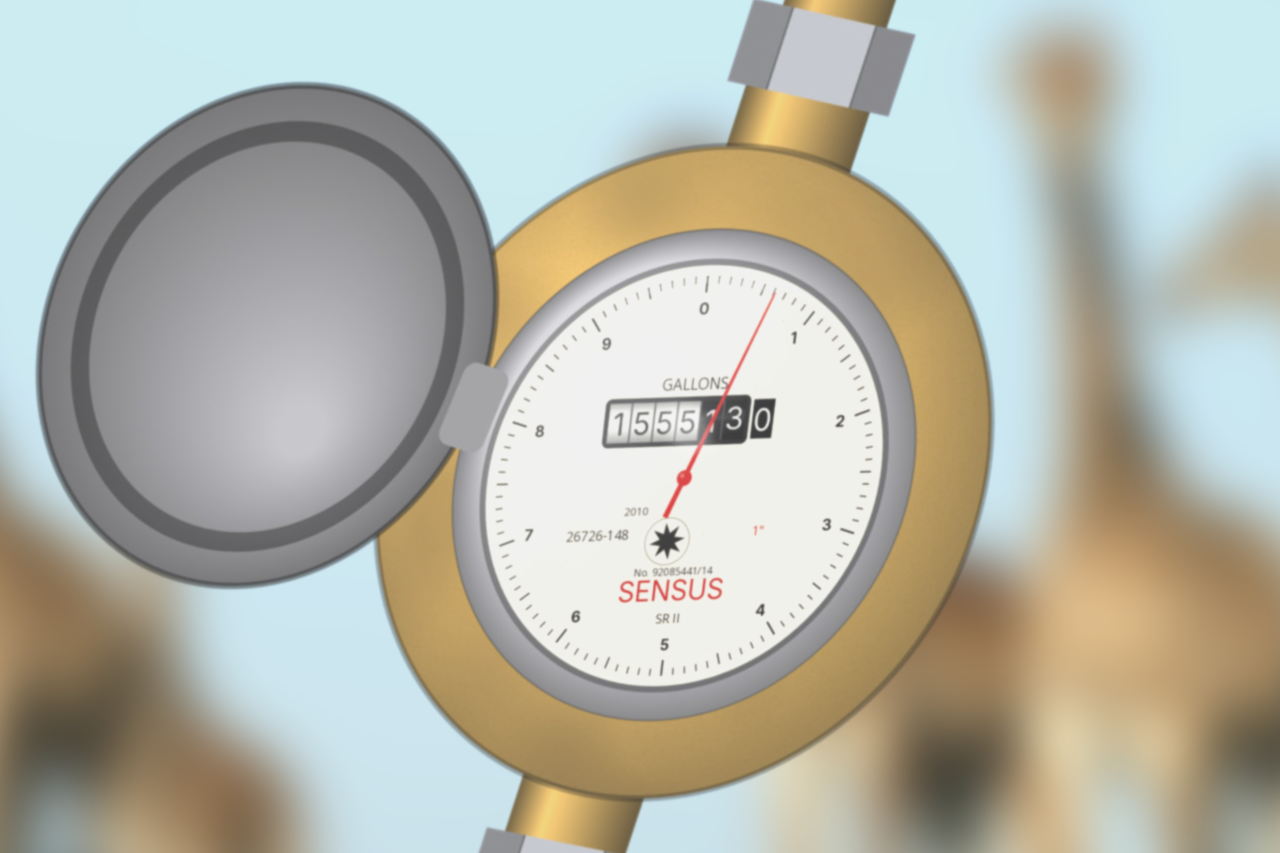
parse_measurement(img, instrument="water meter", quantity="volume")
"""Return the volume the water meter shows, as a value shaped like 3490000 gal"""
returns 1555130.6 gal
